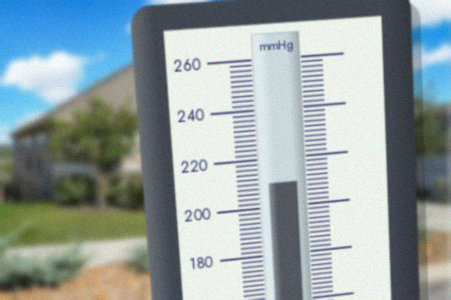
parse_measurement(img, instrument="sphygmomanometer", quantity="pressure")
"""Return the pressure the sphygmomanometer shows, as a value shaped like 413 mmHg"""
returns 210 mmHg
